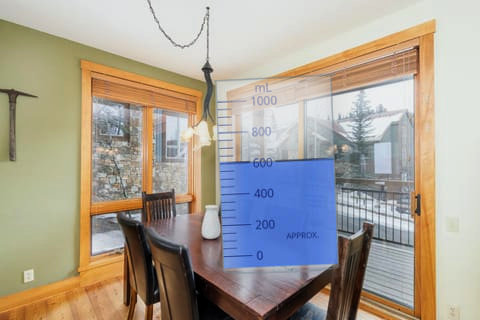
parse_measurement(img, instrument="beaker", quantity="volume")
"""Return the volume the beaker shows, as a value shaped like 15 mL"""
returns 600 mL
